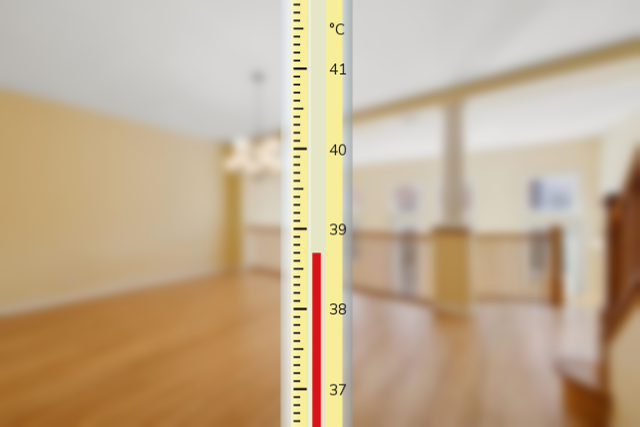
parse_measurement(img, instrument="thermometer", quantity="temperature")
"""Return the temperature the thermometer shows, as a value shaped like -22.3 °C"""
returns 38.7 °C
